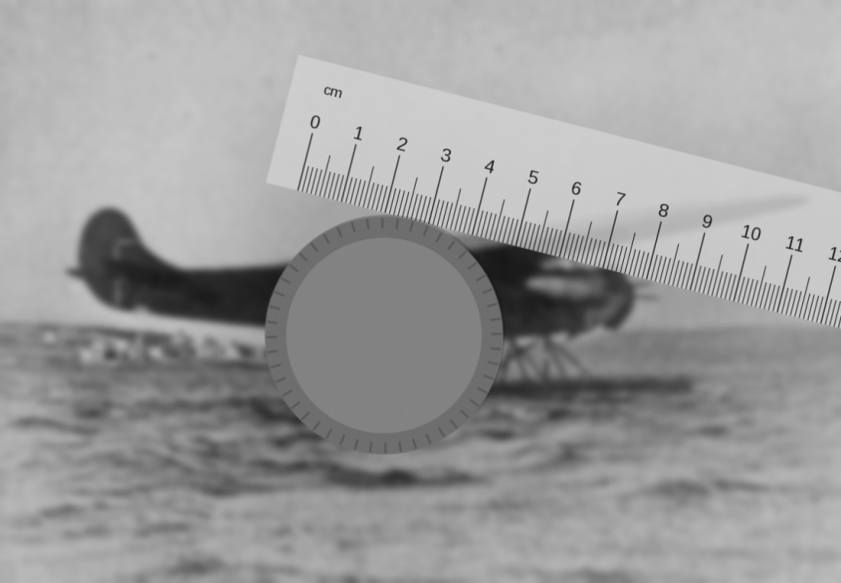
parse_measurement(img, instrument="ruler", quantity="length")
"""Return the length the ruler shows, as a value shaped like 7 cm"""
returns 5.3 cm
